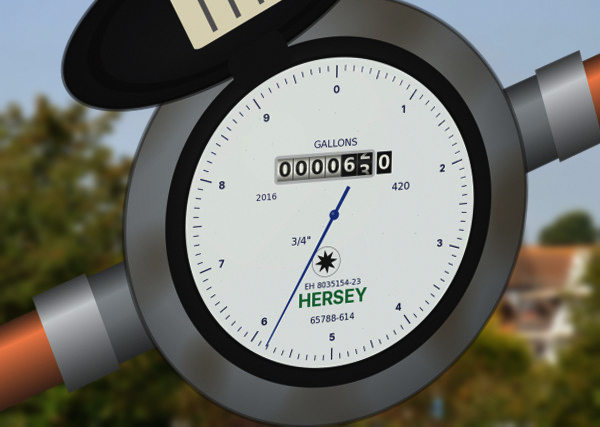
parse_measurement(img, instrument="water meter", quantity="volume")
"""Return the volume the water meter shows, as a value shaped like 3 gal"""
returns 625.8 gal
